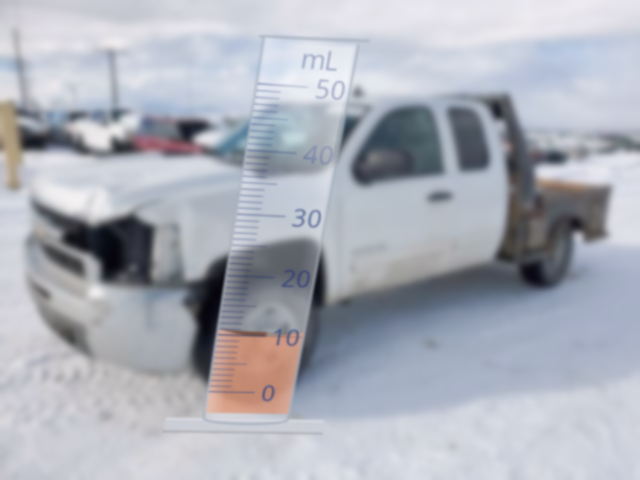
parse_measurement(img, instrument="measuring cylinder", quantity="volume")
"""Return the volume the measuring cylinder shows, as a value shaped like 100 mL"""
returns 10 mL
